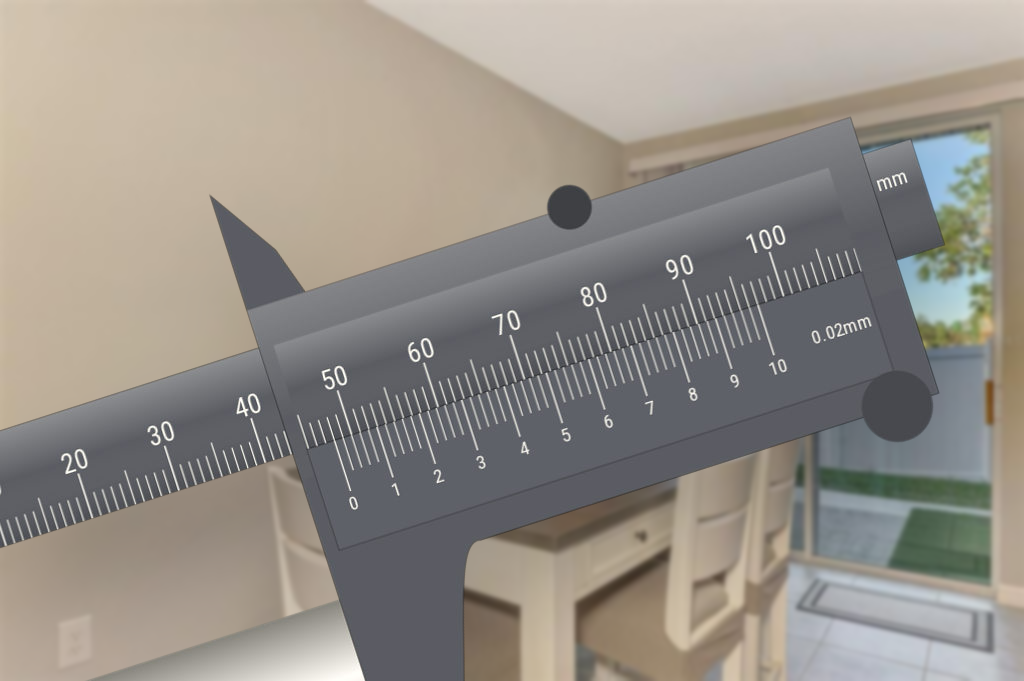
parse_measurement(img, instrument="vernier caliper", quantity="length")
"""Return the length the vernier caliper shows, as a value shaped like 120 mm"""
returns 48.0 mm
